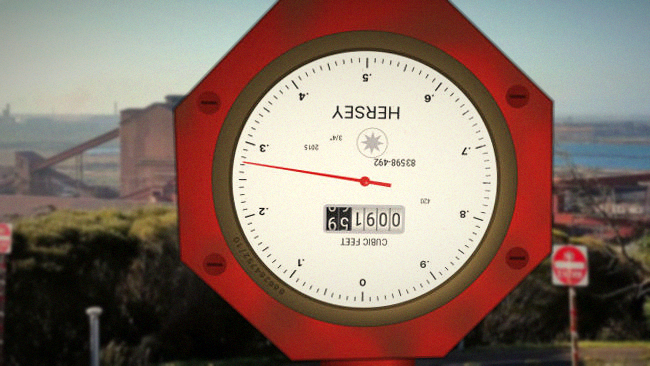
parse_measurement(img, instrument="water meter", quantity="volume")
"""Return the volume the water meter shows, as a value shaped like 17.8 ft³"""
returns 9159.27 ft³
